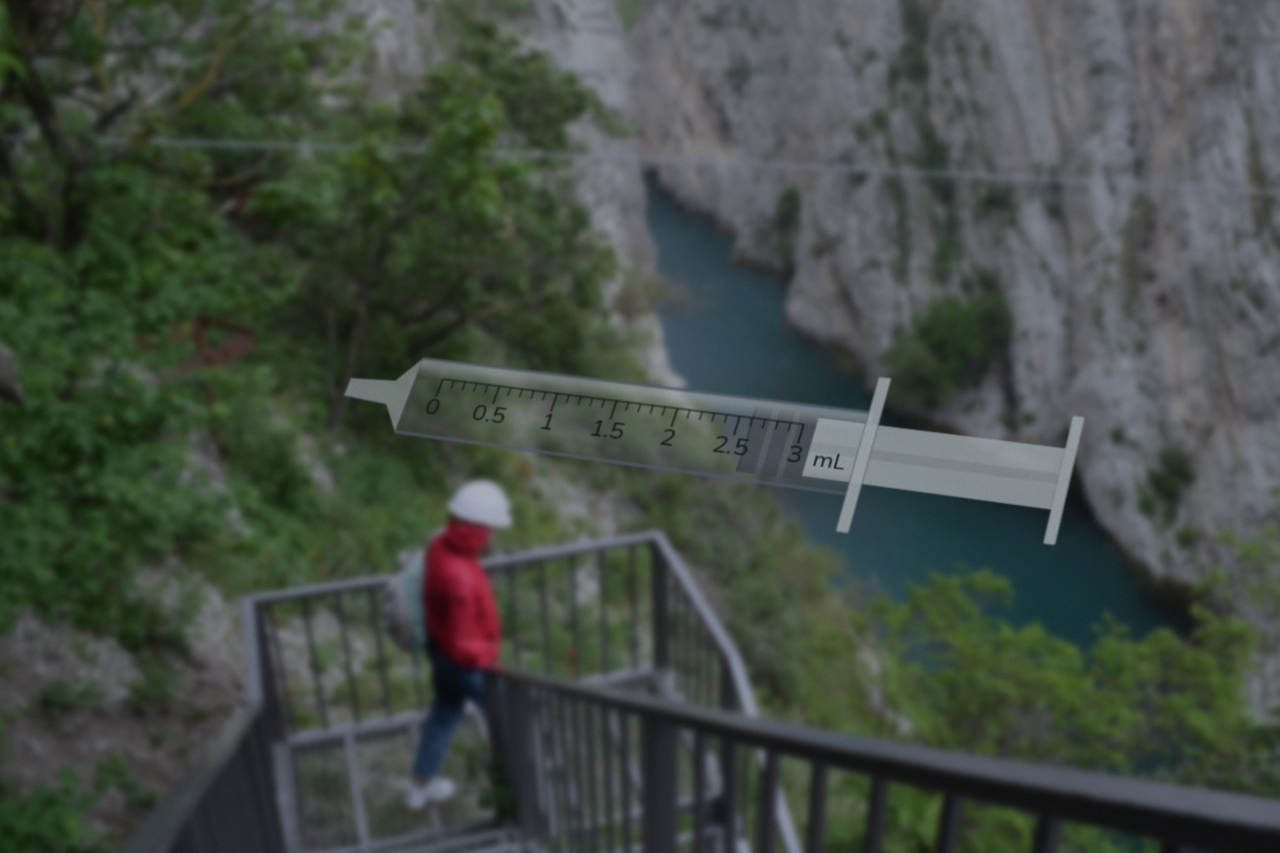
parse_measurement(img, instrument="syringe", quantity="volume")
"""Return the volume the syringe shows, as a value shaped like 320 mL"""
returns 2.6 mL
